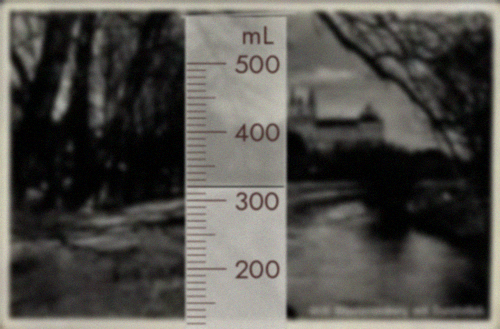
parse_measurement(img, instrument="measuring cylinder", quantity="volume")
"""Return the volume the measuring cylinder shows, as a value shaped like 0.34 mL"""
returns 320 mL
